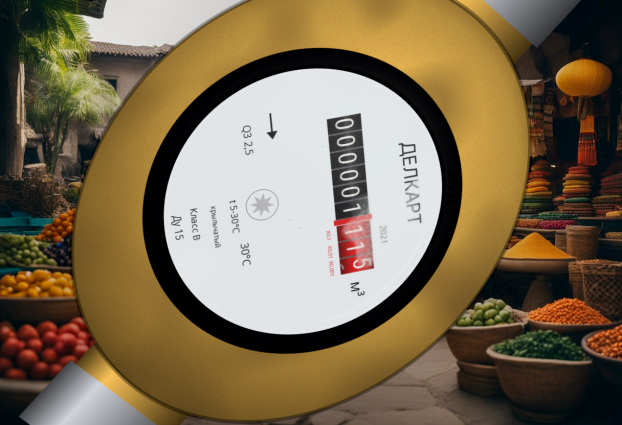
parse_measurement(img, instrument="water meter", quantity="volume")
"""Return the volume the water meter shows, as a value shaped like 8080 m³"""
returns 1.115 m³
